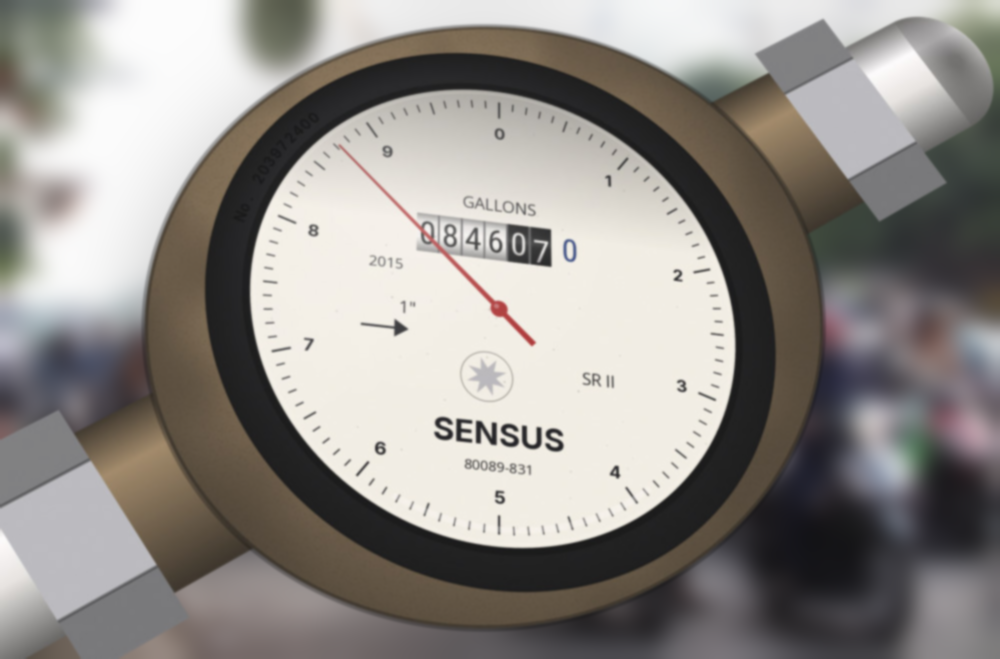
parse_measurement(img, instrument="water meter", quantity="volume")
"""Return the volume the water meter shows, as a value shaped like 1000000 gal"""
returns 846068.7 gal
